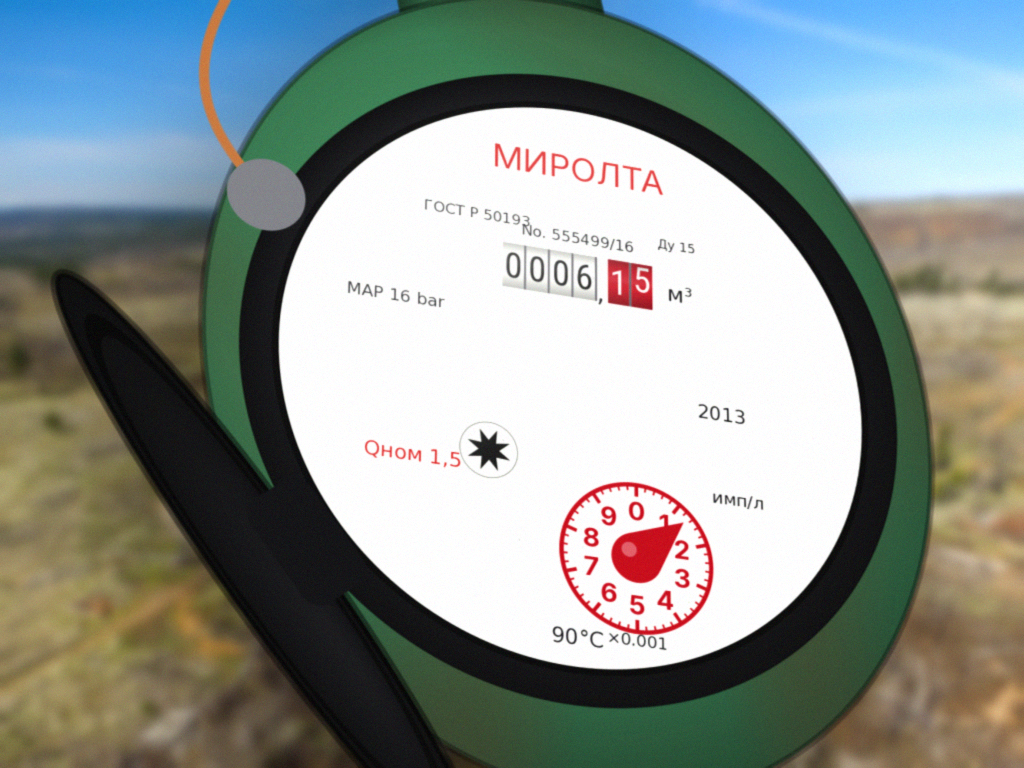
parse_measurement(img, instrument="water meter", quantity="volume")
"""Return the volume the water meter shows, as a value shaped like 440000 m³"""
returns 6.151 m³
